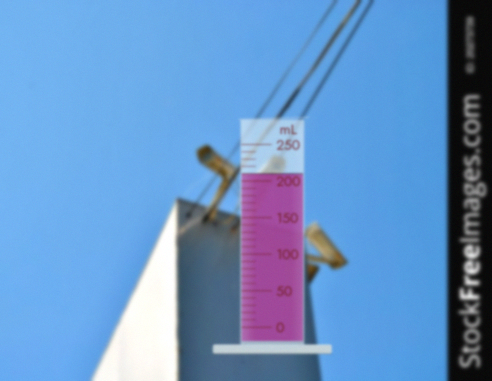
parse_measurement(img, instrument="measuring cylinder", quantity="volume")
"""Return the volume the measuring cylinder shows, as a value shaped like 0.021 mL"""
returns 210 mL
